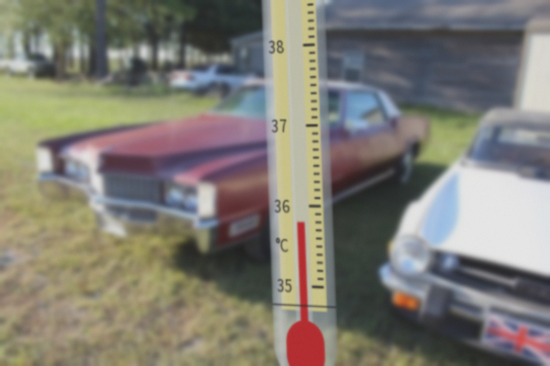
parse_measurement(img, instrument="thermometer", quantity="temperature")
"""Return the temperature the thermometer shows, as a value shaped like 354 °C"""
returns 35.8 °C
